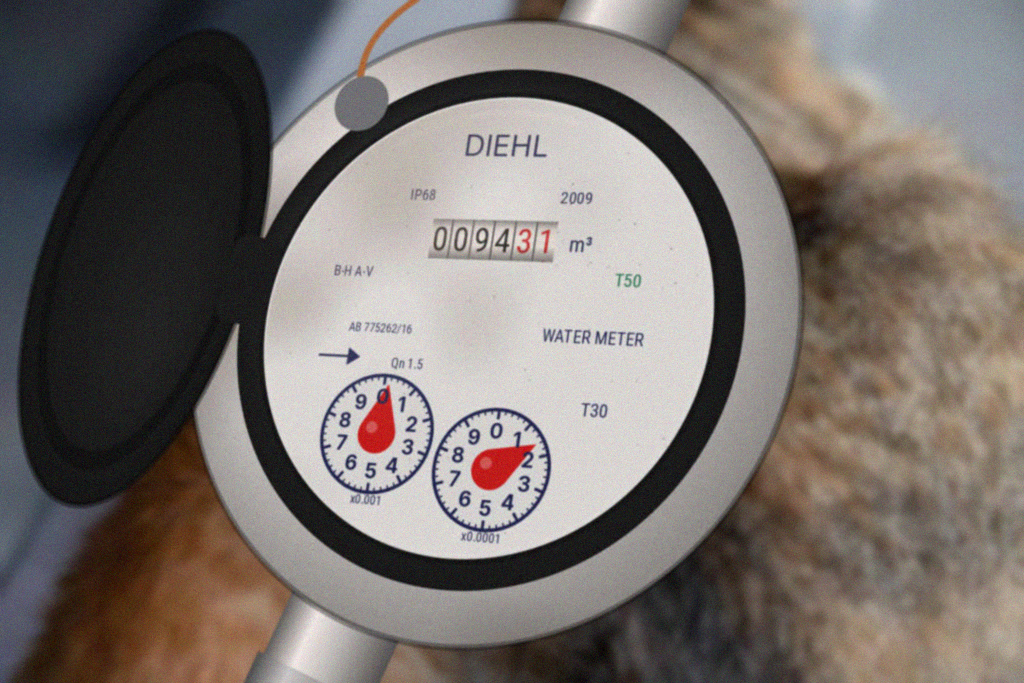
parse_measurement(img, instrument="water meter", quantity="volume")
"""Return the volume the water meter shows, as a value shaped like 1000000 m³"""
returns 94.3101 m³
